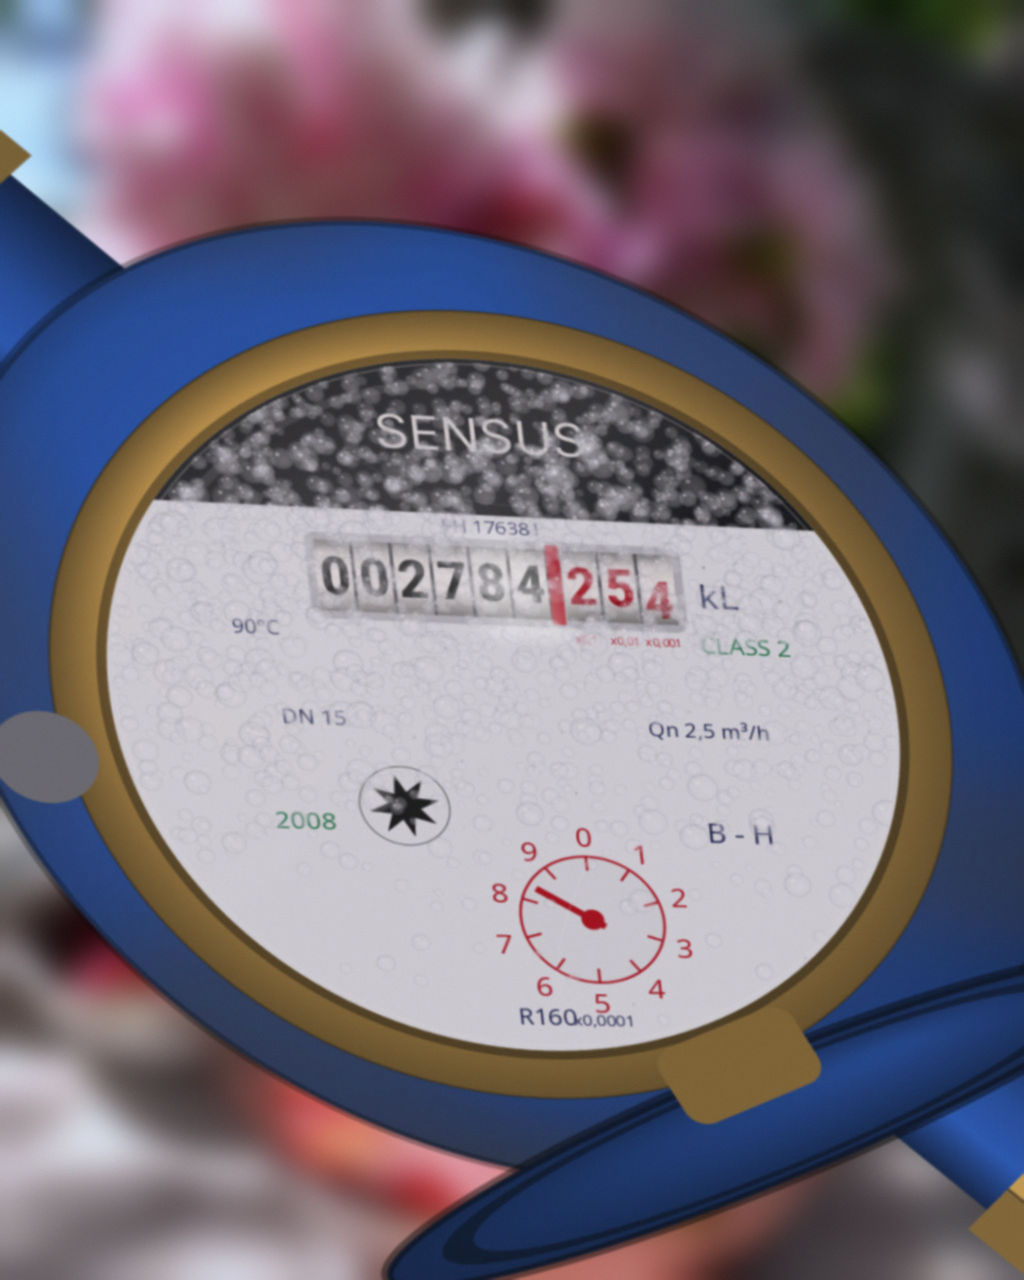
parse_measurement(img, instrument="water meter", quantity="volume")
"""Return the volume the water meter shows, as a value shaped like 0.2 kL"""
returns 2784.2538 kL
